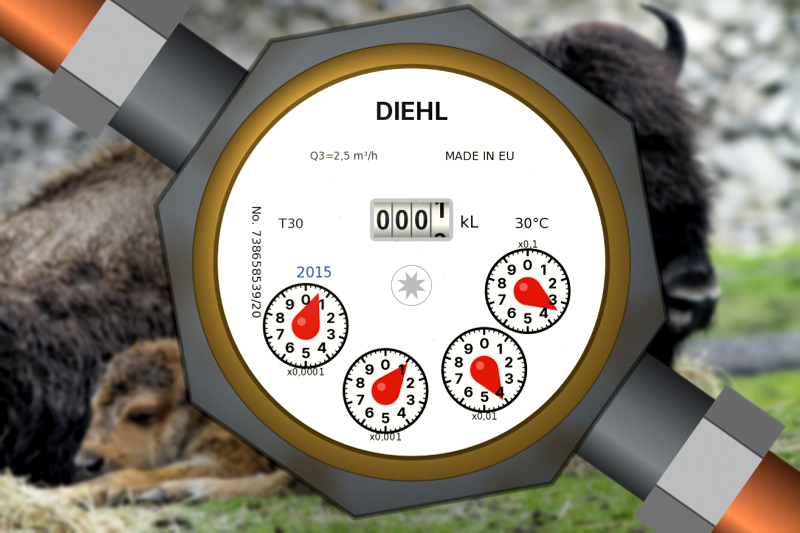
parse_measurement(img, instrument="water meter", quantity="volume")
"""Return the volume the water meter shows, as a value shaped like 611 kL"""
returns 1.3410 kL
